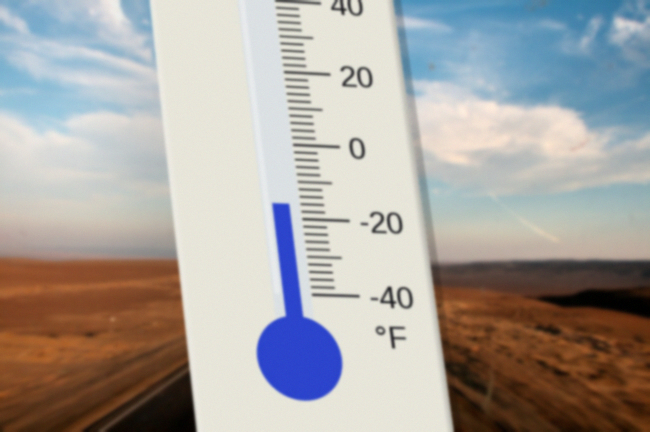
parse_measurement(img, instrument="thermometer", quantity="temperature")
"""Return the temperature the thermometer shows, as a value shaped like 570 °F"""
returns -16 °F
